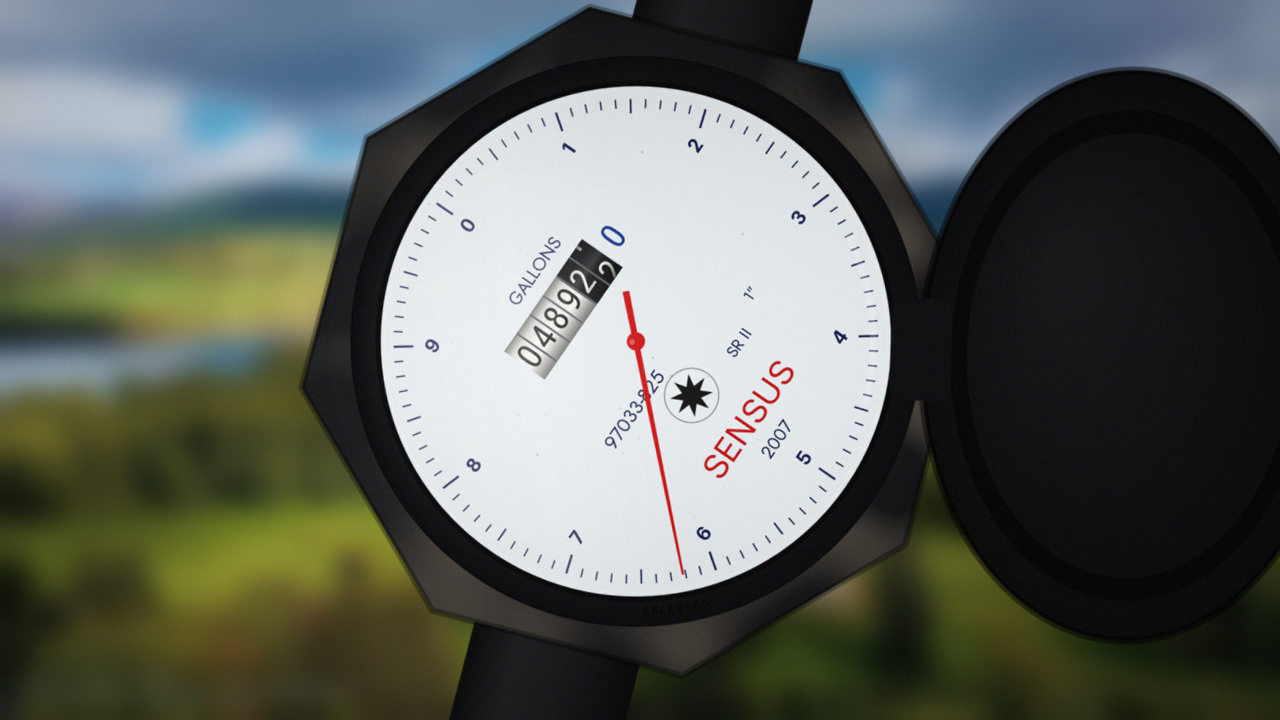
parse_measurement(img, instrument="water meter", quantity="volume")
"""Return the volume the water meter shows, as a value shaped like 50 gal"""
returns 489216.2 gal
